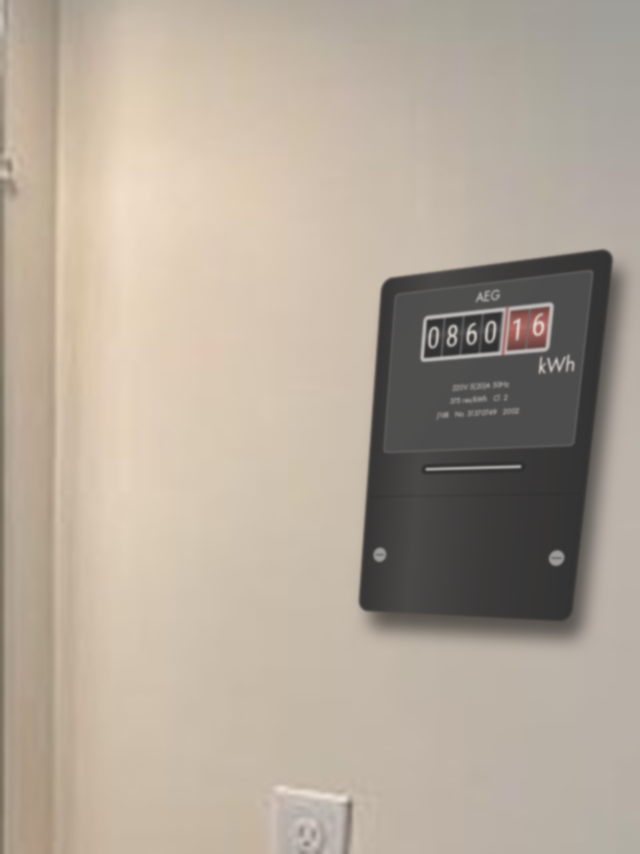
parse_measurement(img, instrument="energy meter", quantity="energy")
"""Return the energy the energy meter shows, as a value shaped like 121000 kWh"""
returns 860.16 kWh
